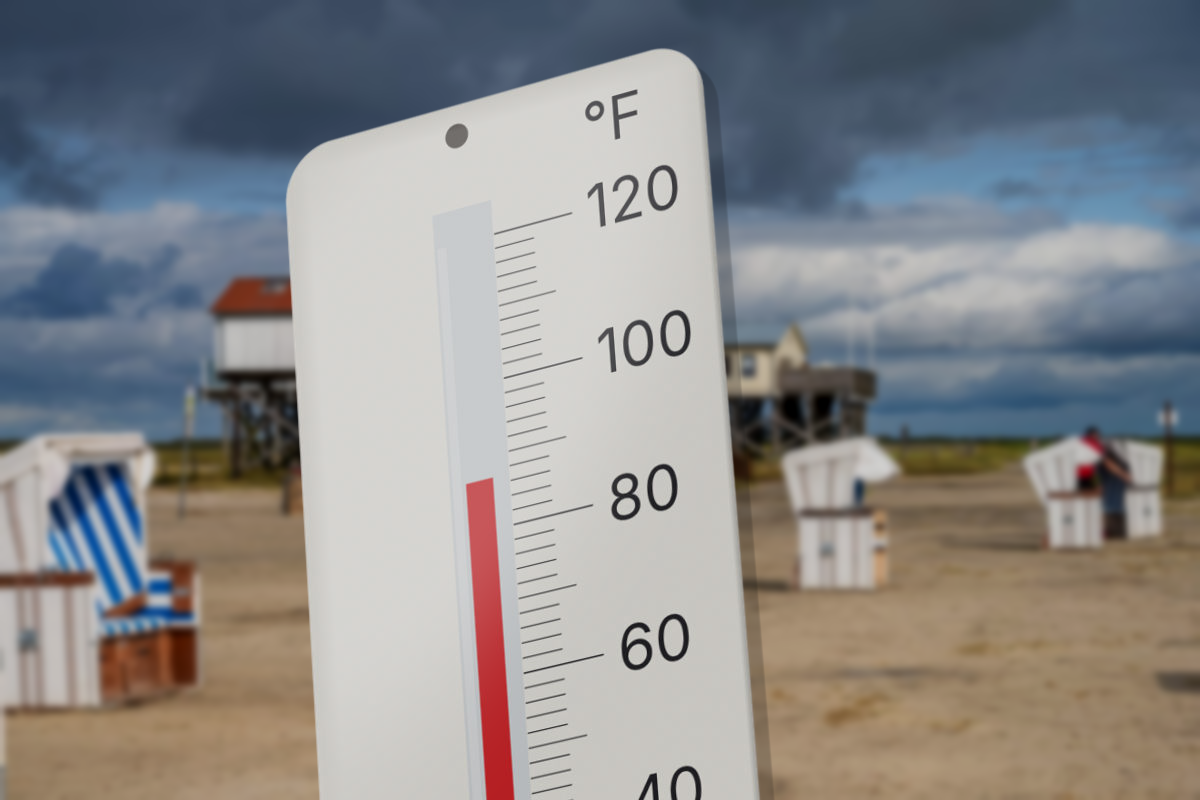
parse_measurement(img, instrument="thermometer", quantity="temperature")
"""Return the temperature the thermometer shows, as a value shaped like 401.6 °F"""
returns 87 °F
